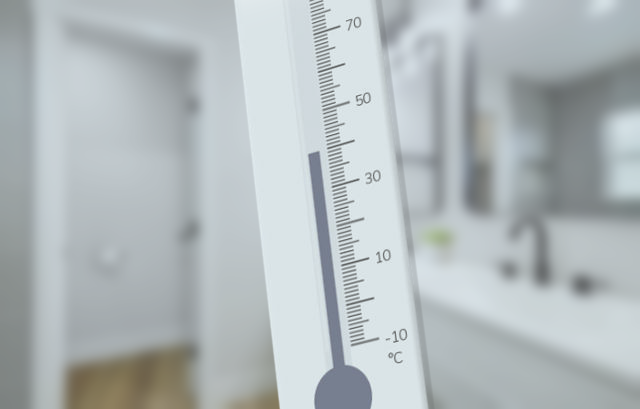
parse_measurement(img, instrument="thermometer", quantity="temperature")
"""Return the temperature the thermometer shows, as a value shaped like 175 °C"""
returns 40 °C
